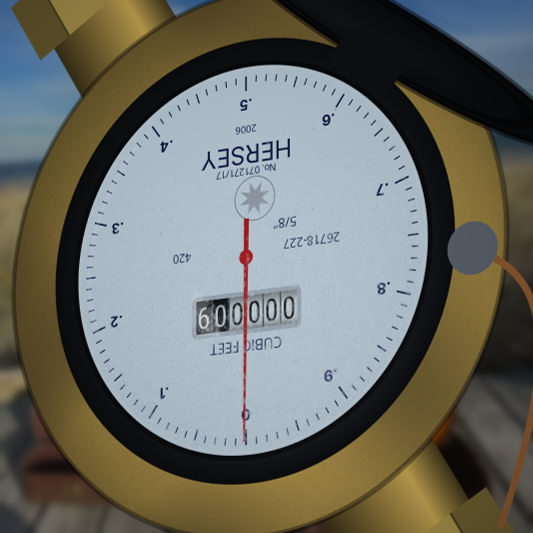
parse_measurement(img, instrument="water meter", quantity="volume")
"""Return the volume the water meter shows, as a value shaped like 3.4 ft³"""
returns 9.00 ft³
